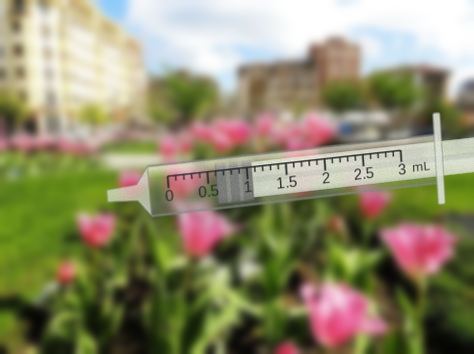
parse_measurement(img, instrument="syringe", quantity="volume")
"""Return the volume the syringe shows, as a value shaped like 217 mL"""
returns 0.6 mL
